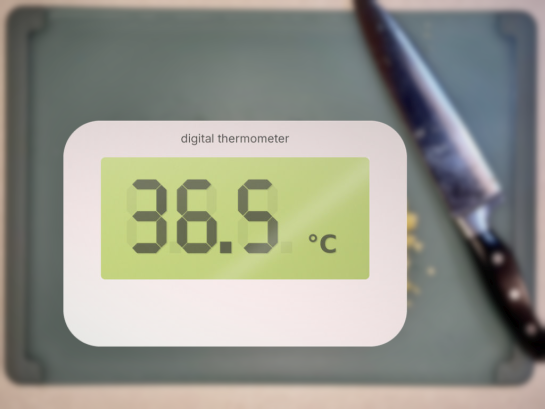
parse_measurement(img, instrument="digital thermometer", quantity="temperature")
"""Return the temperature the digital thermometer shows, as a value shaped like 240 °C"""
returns 36.5 °C
